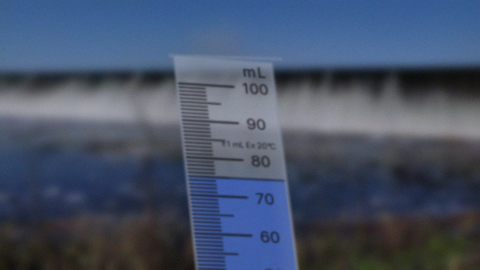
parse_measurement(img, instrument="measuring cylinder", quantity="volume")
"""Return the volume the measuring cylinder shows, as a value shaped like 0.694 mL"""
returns 75 mL
